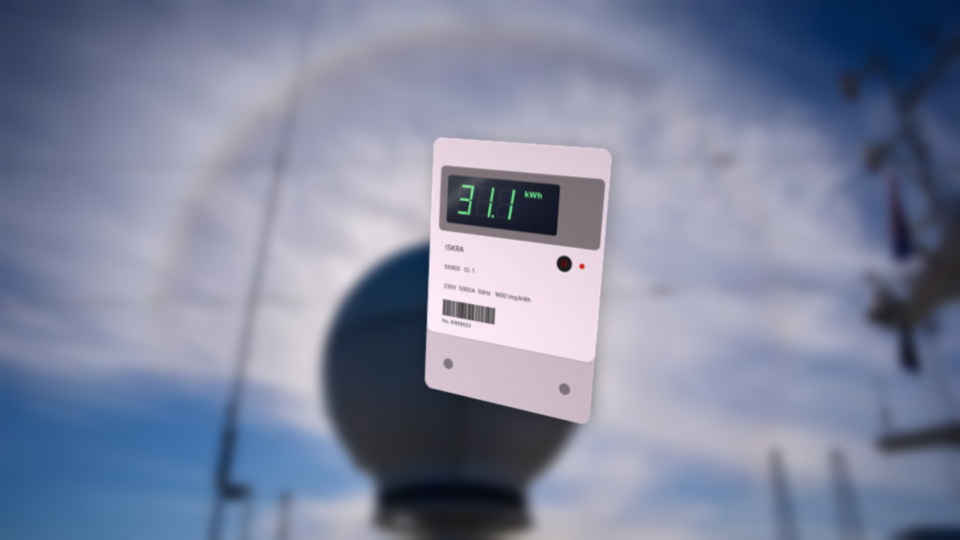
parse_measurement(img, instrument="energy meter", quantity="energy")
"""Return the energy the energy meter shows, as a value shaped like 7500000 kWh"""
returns 31.1 kWh
